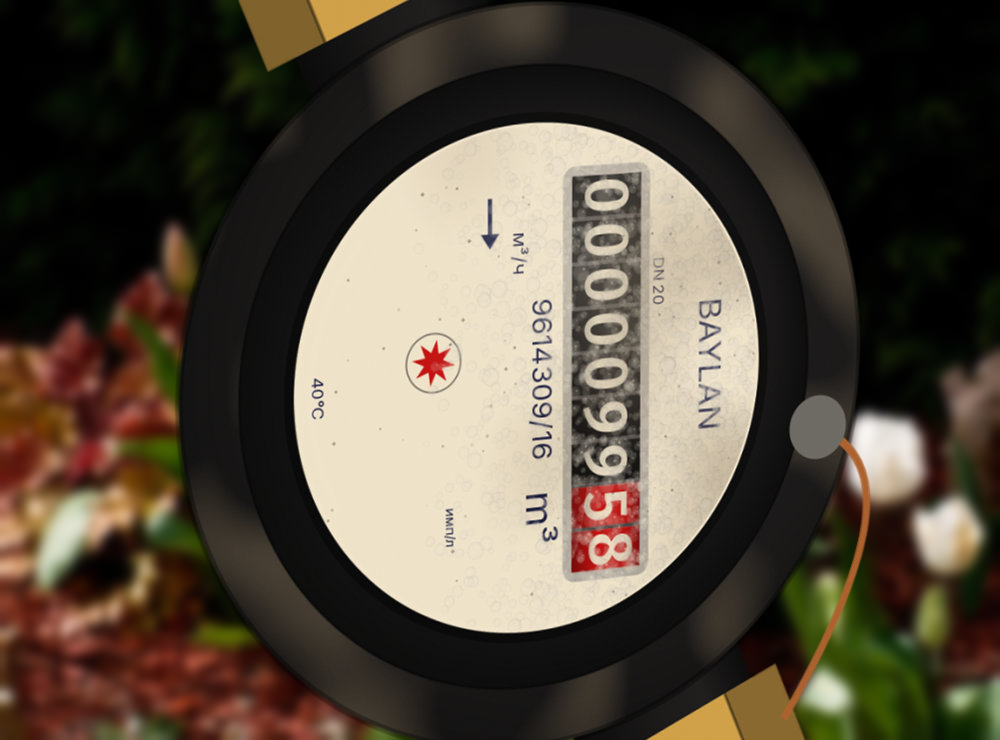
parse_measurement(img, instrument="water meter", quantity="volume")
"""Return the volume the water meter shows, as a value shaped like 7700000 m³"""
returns 99.58 m³
